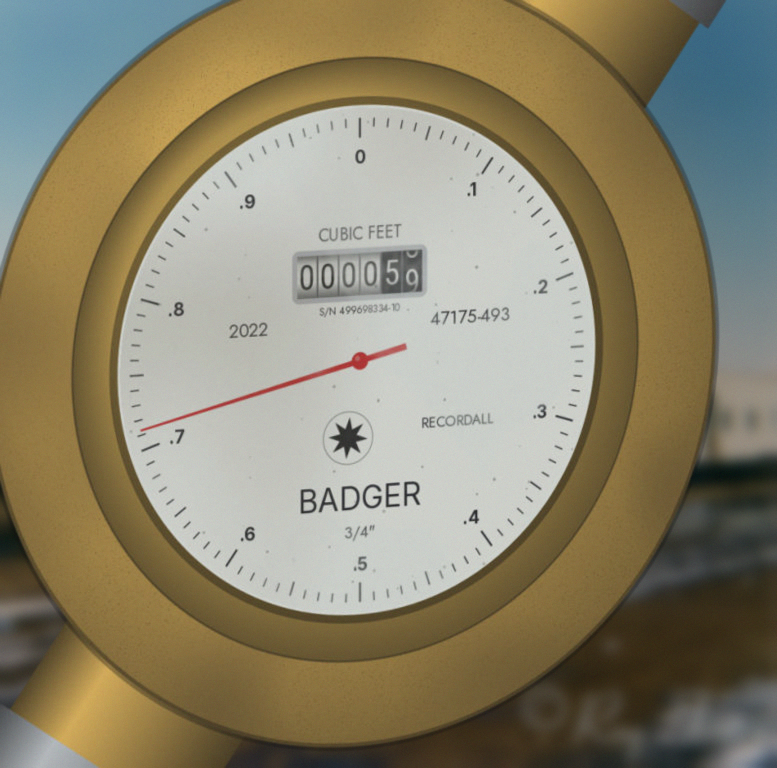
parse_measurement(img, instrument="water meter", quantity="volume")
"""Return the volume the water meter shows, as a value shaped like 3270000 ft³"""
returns 58.71 ft³
